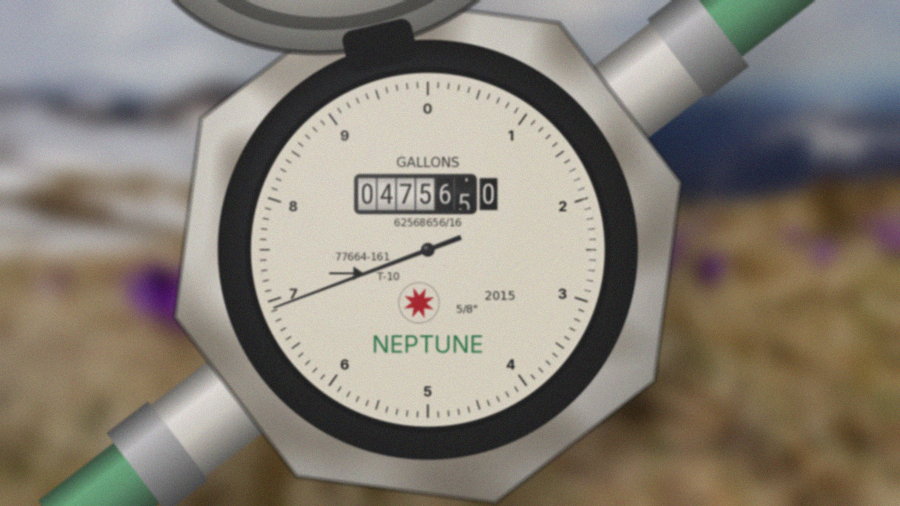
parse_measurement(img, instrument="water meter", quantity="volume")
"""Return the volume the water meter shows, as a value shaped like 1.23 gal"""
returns 475646.9 gal
